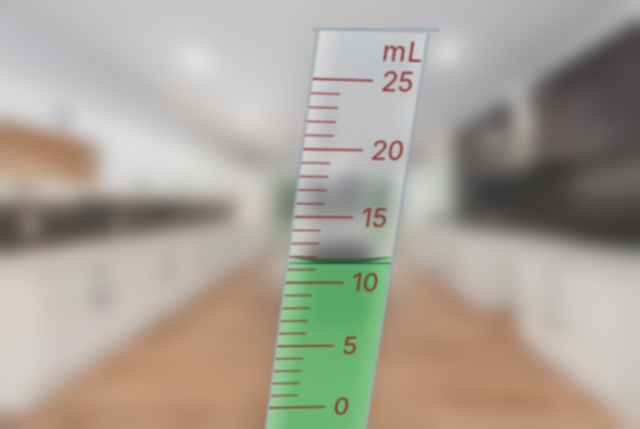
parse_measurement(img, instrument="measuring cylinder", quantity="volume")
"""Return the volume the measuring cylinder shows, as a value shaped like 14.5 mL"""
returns 11.5 mL
